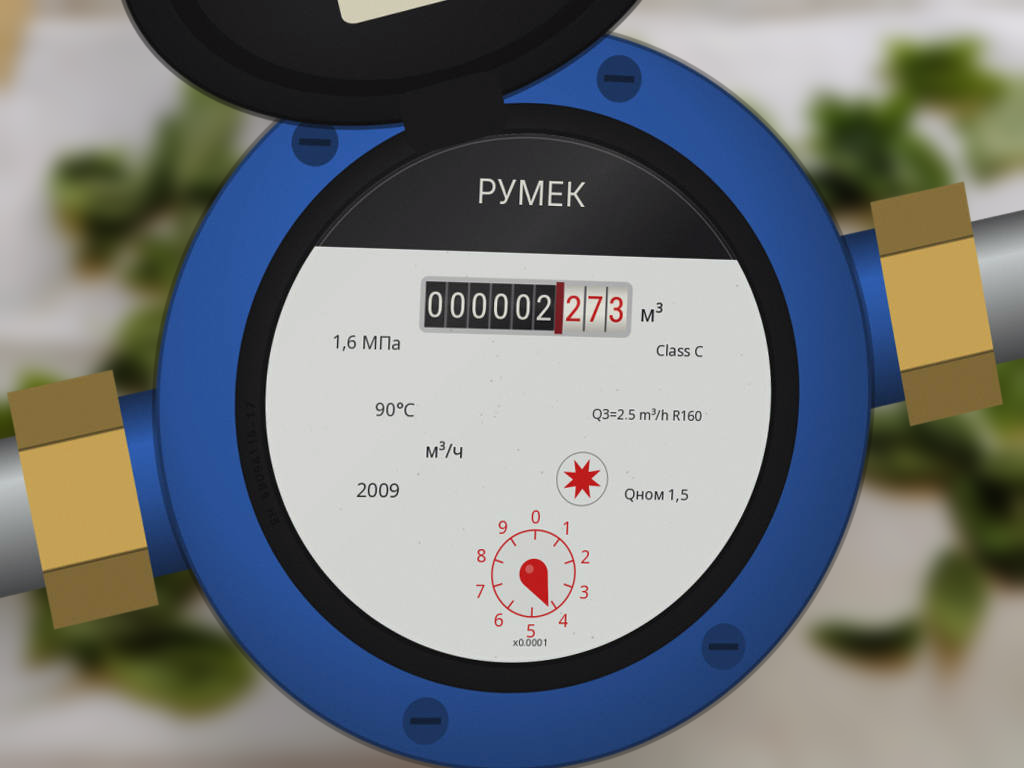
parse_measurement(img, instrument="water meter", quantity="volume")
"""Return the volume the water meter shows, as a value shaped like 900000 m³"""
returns 2.2734 m³
